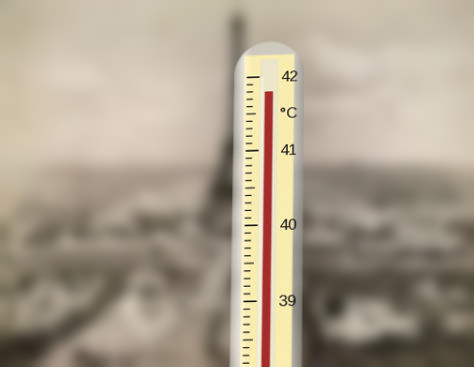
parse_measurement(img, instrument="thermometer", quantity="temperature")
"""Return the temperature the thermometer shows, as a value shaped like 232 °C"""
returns 41.8 °C
